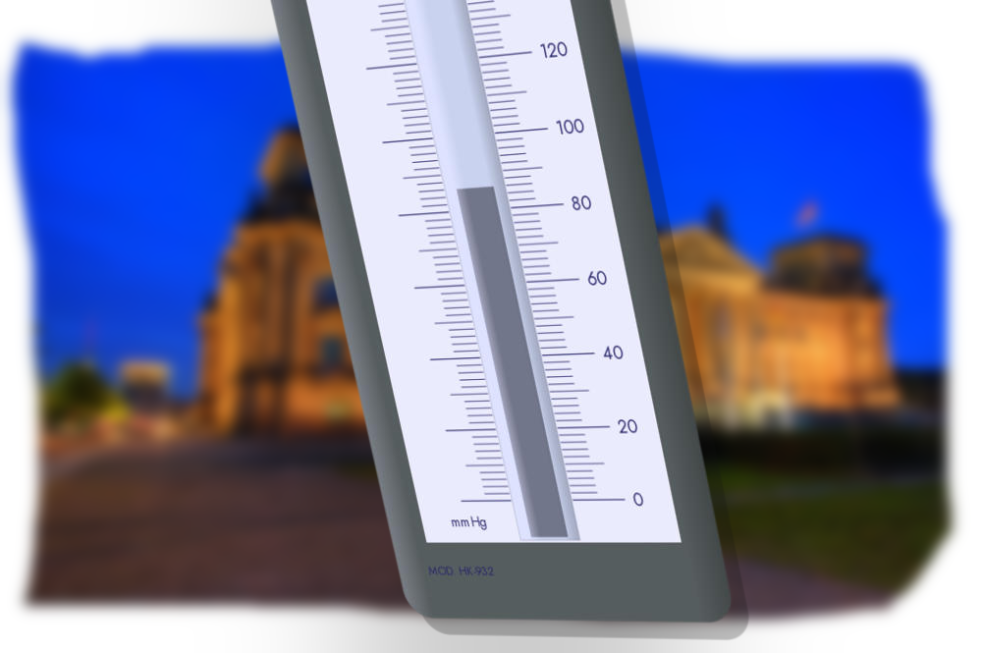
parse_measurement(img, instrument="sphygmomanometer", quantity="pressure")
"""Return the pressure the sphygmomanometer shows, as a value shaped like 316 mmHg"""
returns 86 mmHg
